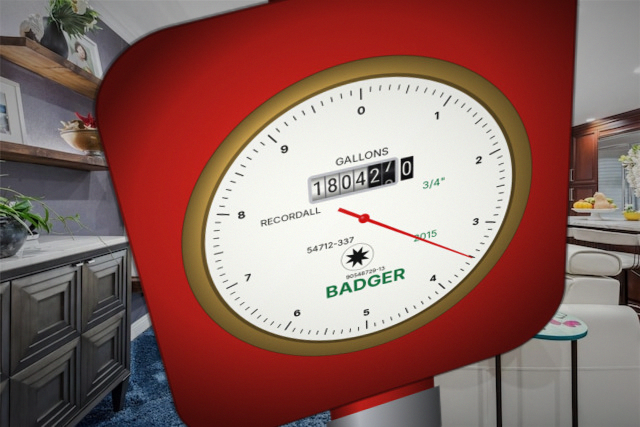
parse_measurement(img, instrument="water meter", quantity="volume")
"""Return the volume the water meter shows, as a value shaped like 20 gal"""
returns 1804273.5 gal
